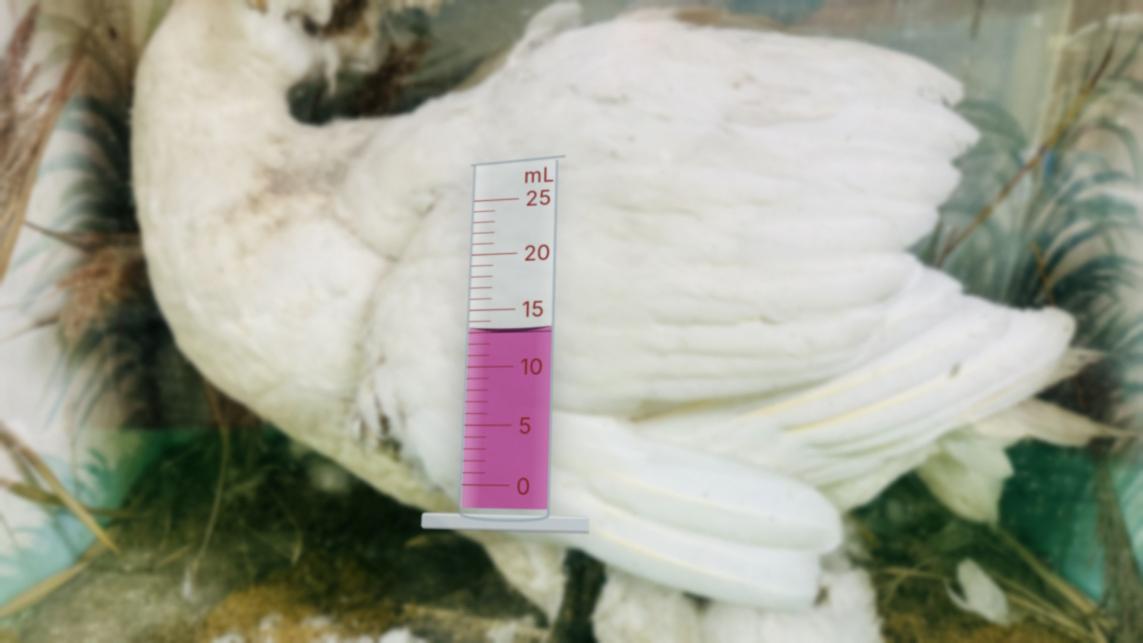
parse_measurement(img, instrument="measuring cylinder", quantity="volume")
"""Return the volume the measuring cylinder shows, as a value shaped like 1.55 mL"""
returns 13 mL
